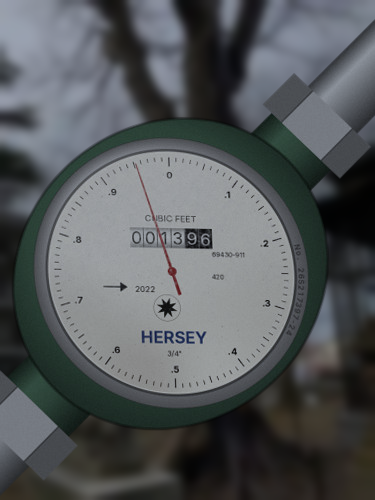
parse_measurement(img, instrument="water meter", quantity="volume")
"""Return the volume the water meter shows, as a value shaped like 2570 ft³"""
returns 1395.95 ft³
